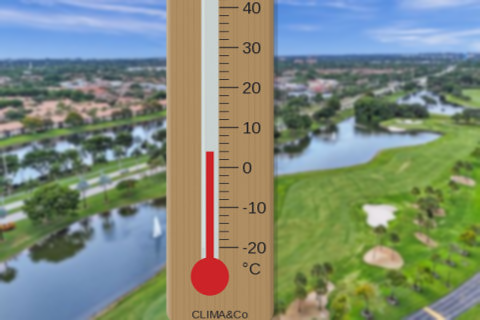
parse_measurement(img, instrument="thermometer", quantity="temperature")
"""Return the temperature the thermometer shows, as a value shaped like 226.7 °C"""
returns 4 °C
